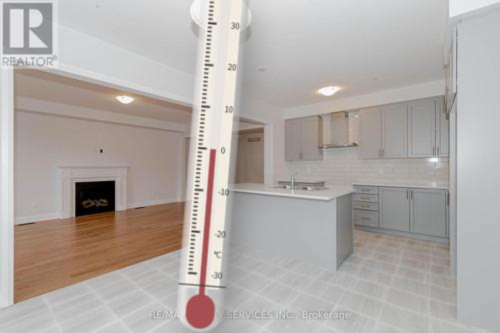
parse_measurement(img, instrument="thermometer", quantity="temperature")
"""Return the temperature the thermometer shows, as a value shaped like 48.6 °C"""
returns 0 °C
